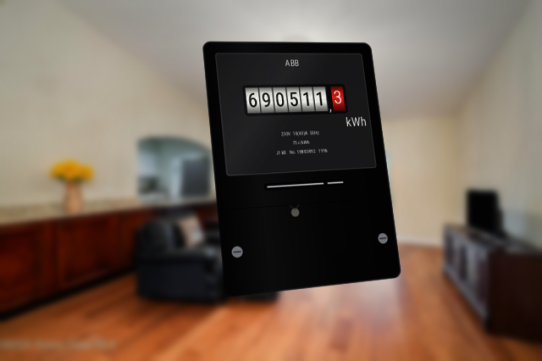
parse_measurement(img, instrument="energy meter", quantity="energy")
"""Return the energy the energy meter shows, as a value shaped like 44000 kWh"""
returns 690511.3 kWh
